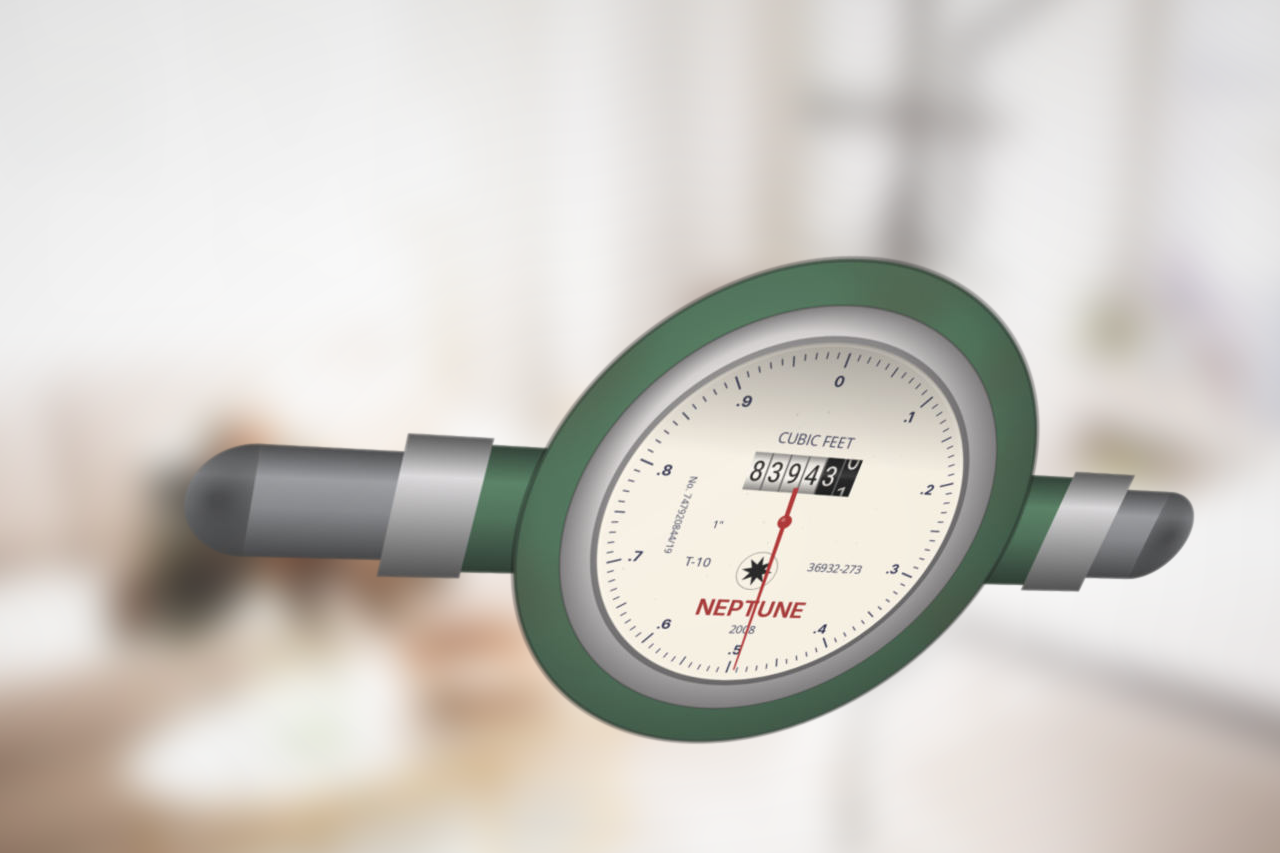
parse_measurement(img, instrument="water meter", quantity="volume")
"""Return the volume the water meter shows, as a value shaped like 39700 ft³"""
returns 839430.49 ft³
